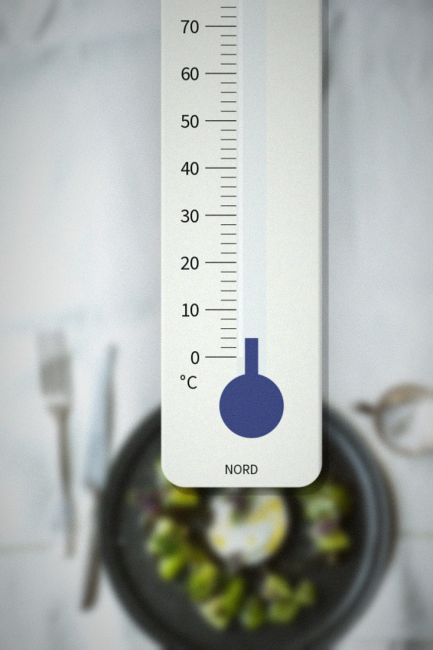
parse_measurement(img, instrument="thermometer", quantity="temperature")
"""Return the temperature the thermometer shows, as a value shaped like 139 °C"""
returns 4 °C
